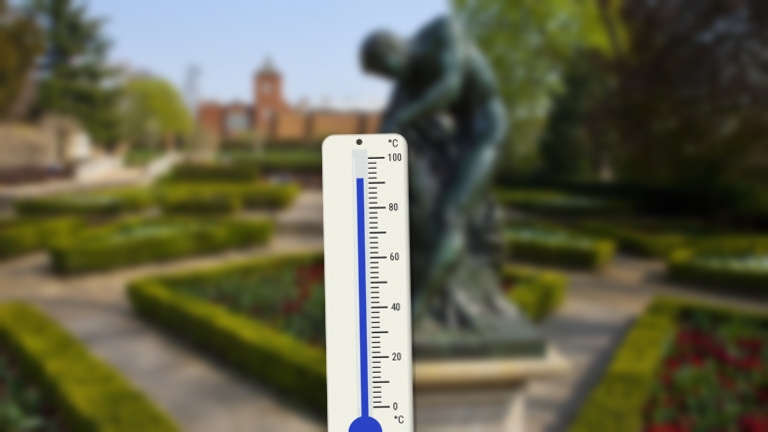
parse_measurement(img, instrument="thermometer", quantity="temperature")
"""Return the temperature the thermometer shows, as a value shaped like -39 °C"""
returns 92 °C
